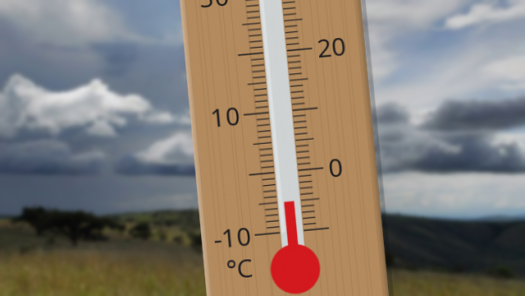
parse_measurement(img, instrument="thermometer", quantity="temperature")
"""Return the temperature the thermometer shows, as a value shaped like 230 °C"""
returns -5 °C
